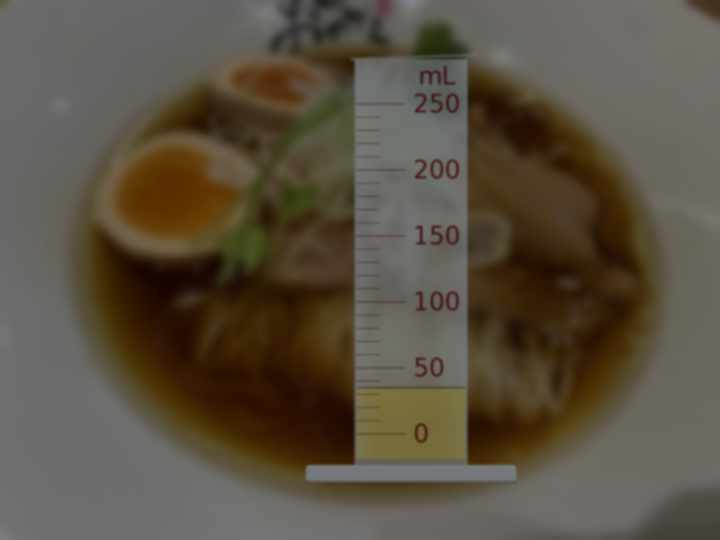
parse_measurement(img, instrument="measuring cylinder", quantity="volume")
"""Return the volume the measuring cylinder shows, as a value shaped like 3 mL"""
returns 35 mL
